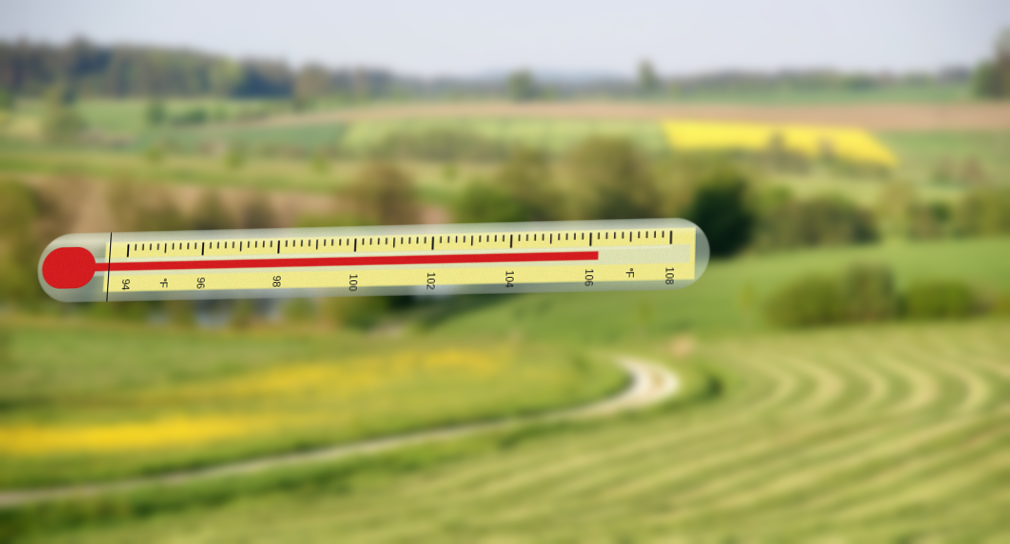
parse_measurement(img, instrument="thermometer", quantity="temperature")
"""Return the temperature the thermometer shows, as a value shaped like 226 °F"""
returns 106.2 °F
